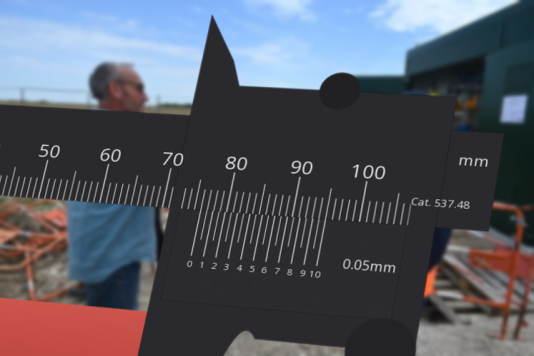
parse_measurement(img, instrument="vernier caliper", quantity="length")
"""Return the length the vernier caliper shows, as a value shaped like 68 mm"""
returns 76.0 mm
